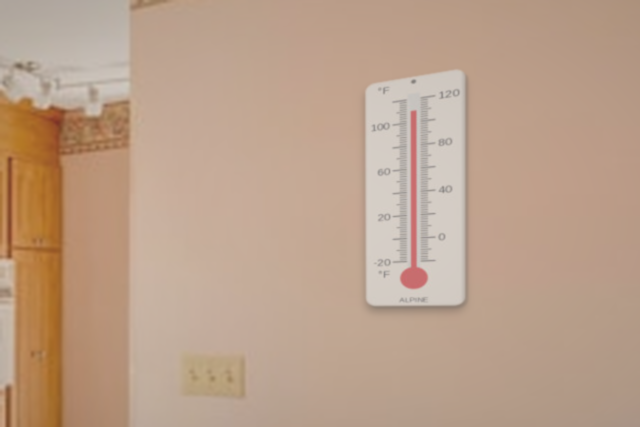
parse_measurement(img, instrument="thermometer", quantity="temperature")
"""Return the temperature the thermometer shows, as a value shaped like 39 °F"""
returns 110 °F
